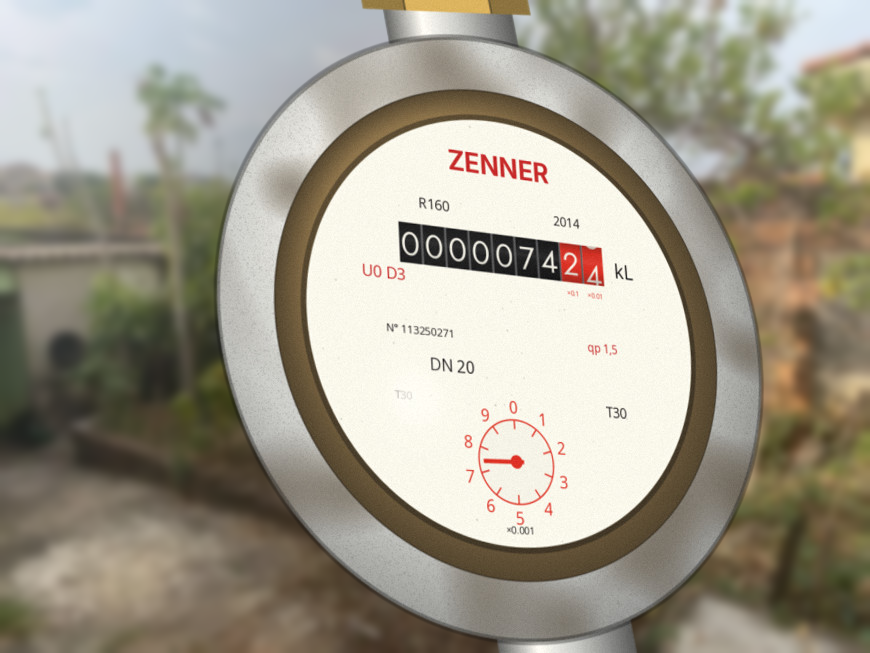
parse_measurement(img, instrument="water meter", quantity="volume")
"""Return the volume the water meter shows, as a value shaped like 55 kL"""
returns 74.237 kL
